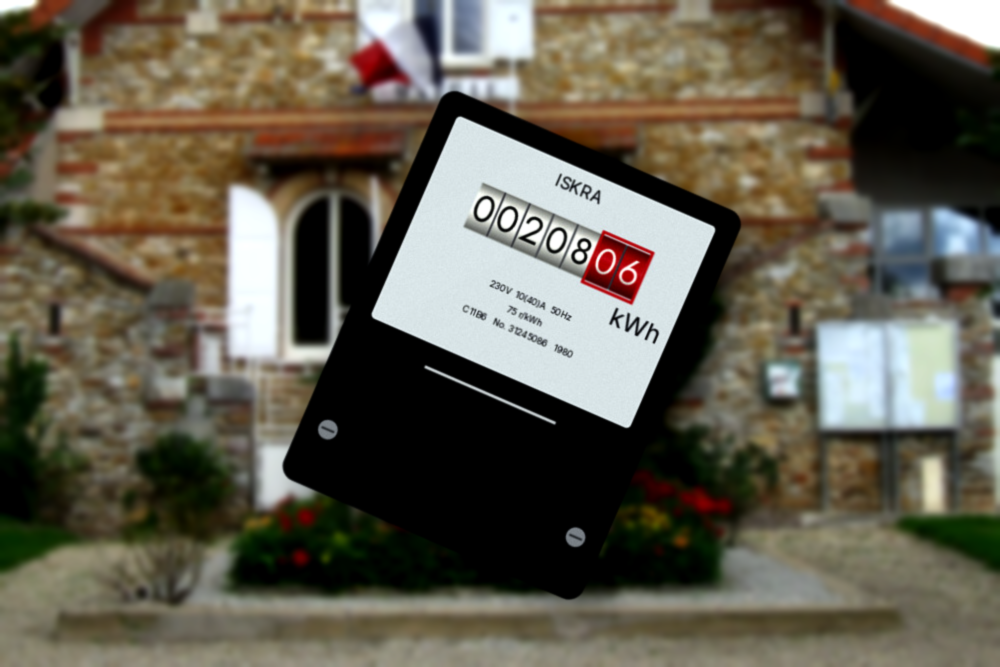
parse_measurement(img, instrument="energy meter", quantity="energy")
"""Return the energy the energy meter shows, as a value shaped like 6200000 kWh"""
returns 208.06 kWh
